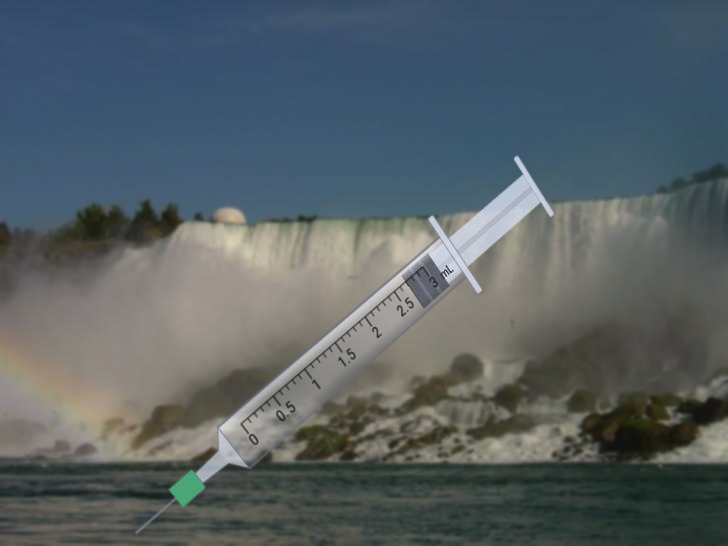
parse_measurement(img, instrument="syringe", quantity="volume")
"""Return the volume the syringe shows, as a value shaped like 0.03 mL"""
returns 2.7 mL
